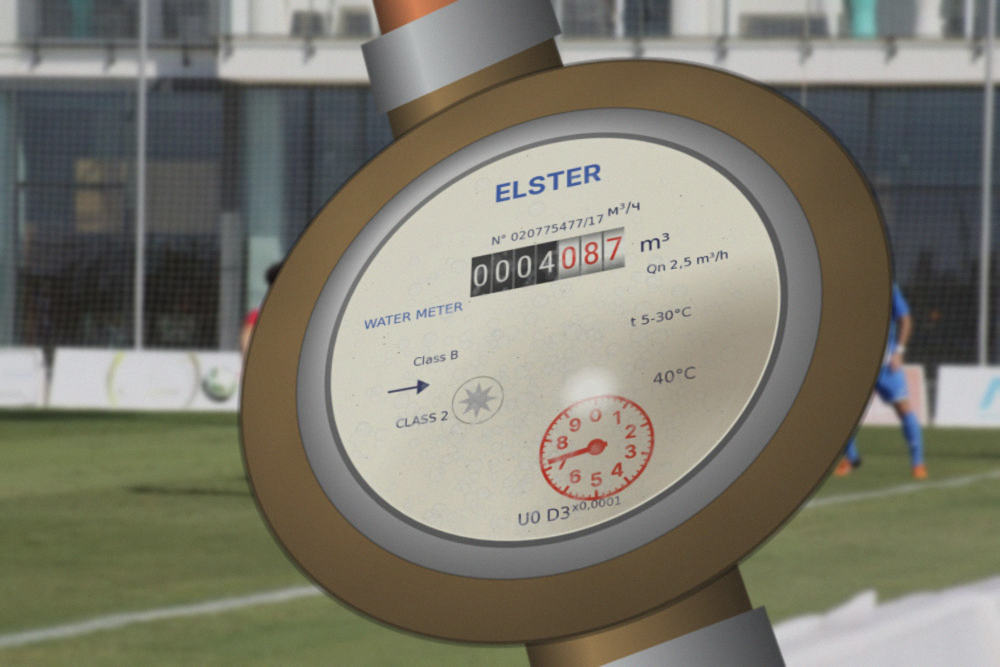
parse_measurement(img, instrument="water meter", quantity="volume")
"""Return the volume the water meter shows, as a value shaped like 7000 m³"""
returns 4.0877 m³
